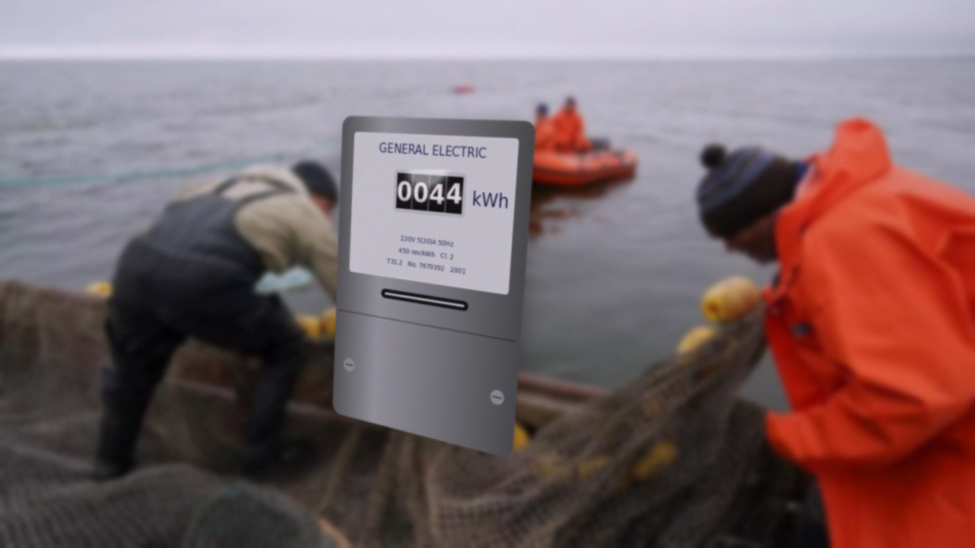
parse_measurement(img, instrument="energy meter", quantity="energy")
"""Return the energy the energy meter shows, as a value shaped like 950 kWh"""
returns 44 kWh
